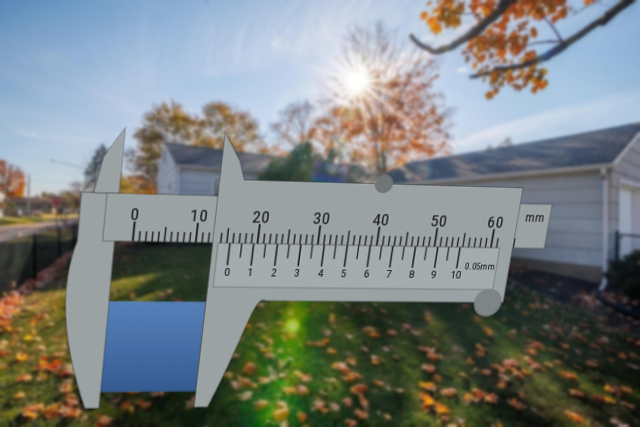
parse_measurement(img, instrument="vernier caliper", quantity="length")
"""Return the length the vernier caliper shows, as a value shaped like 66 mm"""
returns 15.5 mm
